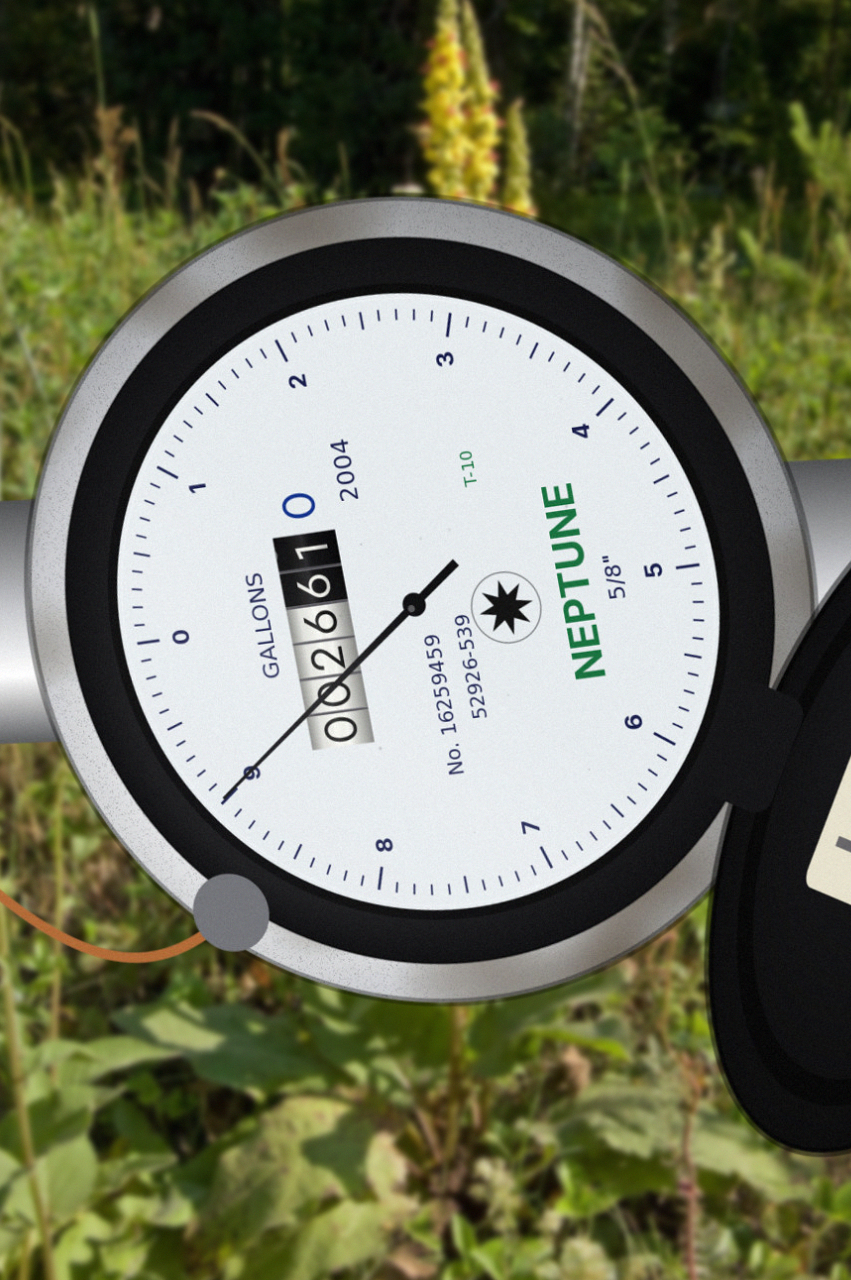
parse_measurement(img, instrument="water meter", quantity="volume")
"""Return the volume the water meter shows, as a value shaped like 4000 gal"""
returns 26609.0 gal
